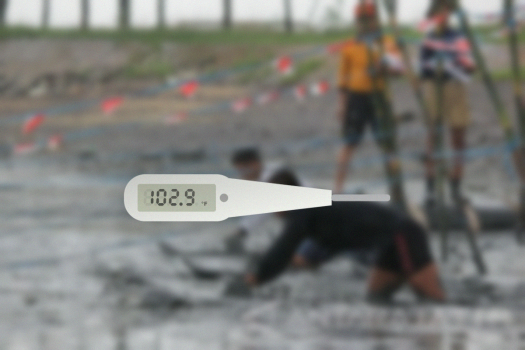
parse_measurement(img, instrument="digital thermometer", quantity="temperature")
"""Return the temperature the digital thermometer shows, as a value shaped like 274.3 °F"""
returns 102.9 °F
